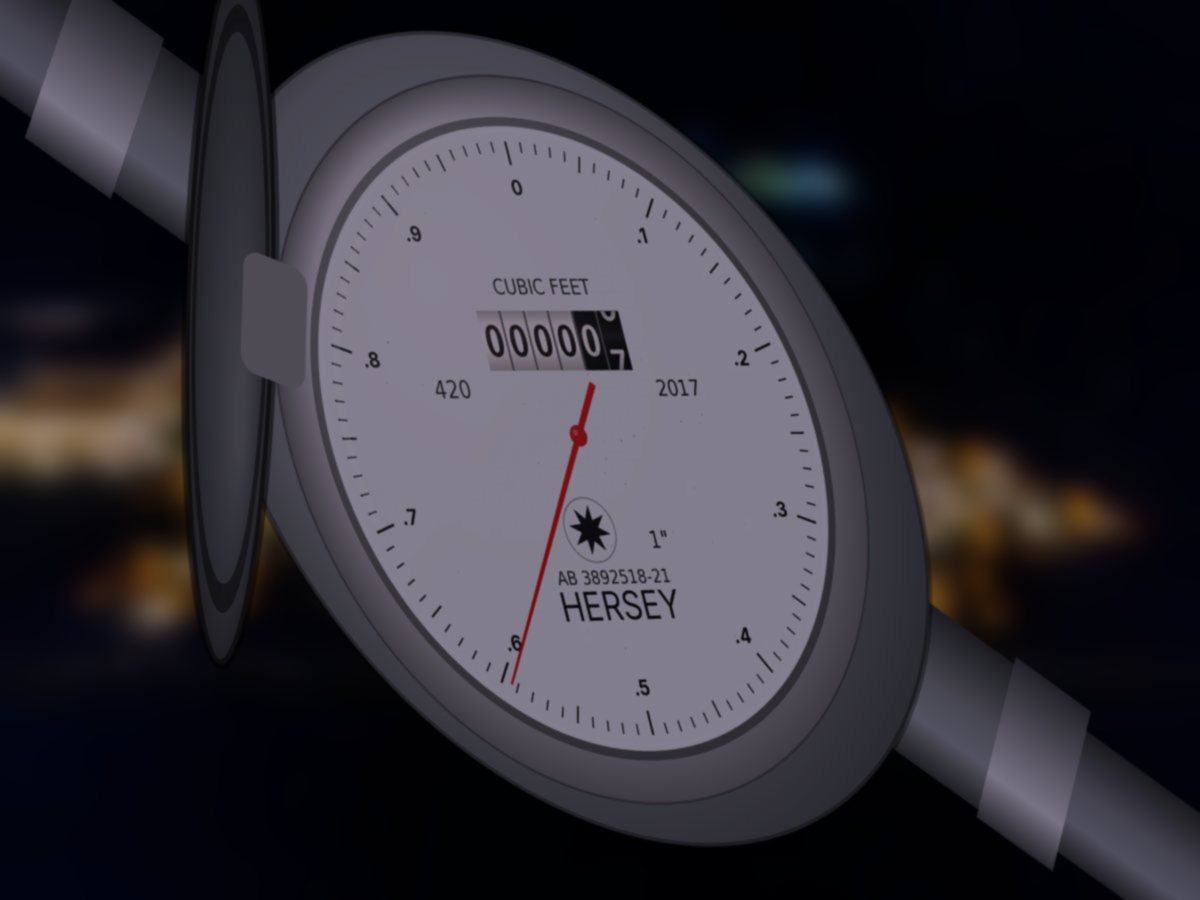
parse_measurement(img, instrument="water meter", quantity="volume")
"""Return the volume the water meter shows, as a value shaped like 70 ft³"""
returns 6.59 ft³
